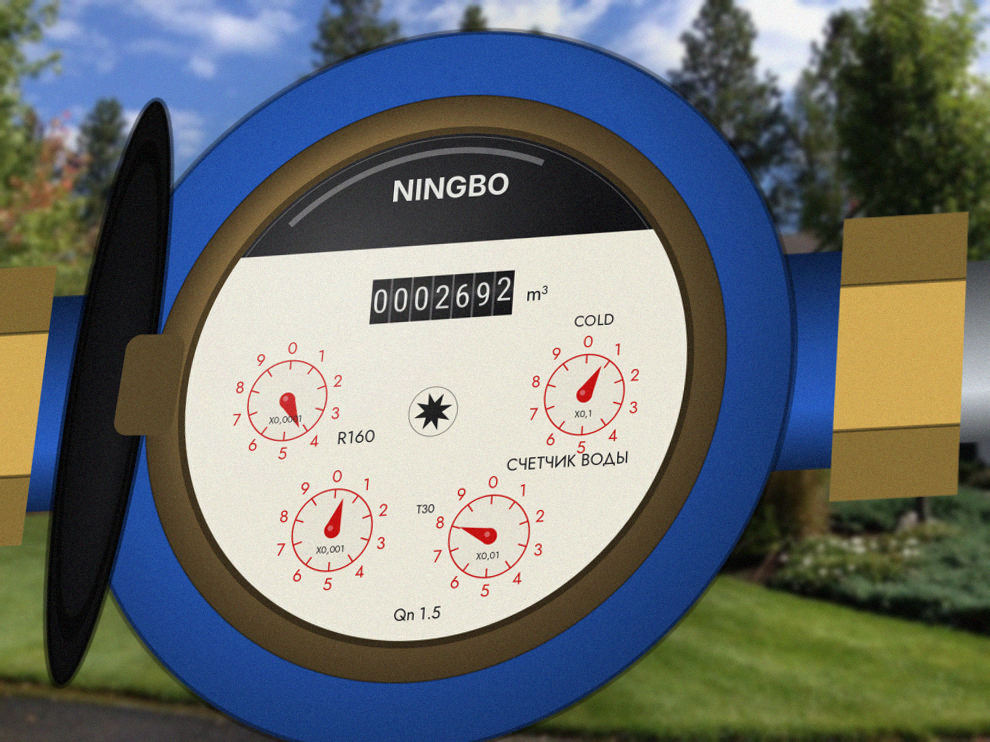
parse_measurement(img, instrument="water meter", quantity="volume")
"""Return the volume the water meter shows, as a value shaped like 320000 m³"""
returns 2692.0804 m³
